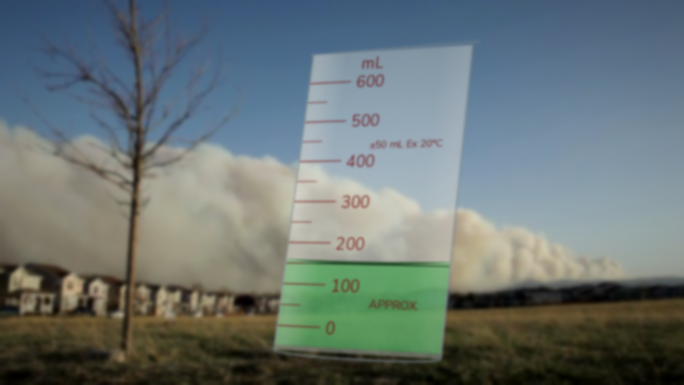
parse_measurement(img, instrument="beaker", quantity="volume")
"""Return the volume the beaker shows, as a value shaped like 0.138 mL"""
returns 150 mL
